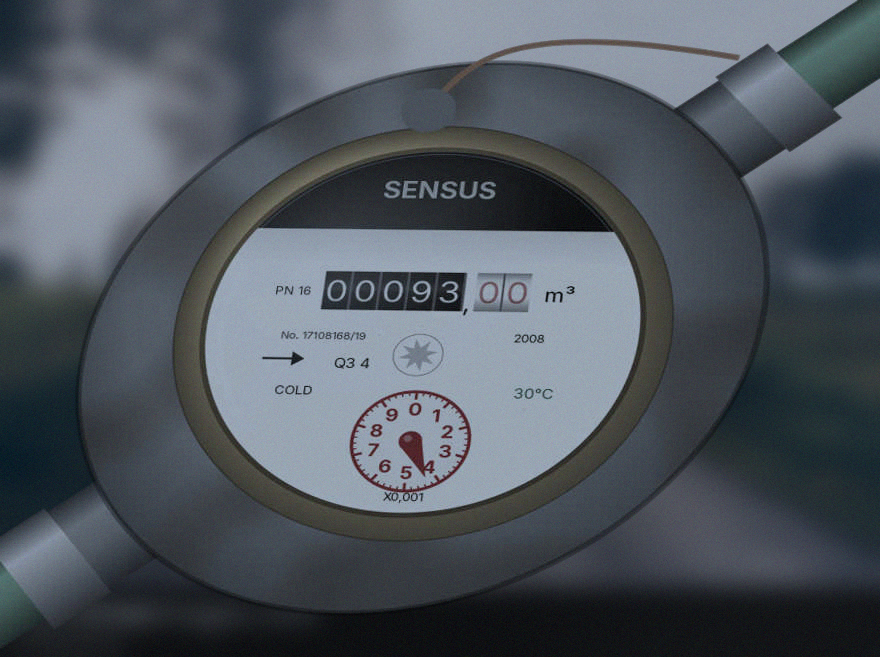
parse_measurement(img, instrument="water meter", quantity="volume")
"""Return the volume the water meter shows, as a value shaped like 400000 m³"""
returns 93.004 m³
